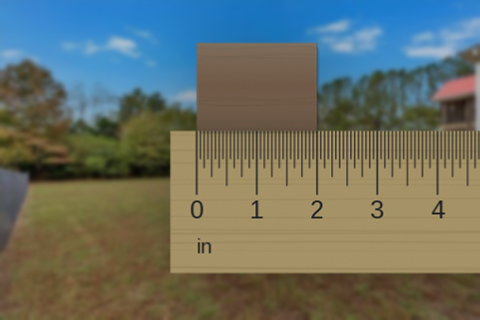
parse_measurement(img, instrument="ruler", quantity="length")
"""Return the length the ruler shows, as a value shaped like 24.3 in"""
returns 2 in
